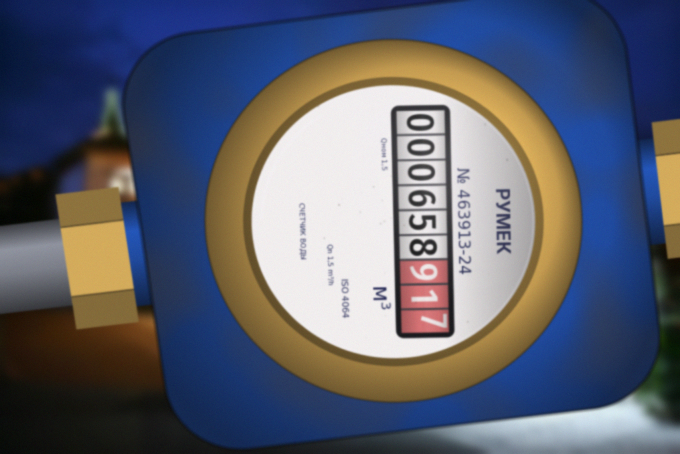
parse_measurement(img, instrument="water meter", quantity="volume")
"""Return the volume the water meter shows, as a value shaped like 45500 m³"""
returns 658.917 m³
